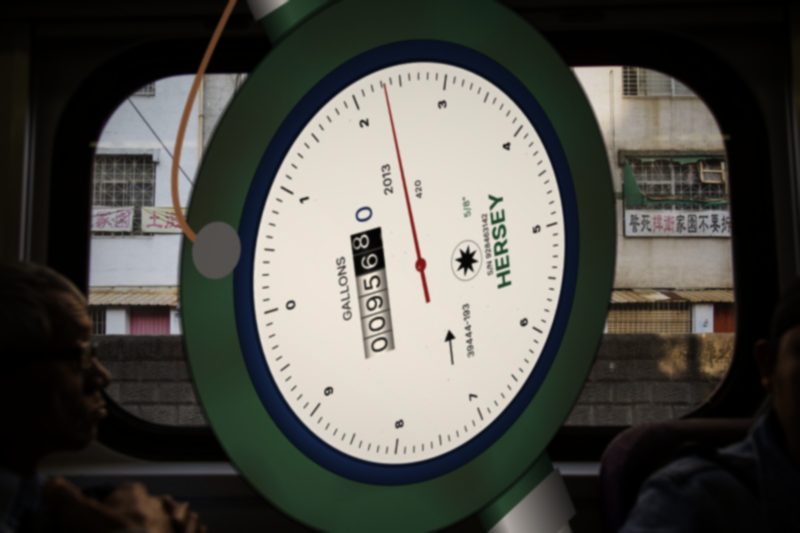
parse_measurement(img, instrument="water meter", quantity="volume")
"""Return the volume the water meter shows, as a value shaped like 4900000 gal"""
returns 95682.3 gal
